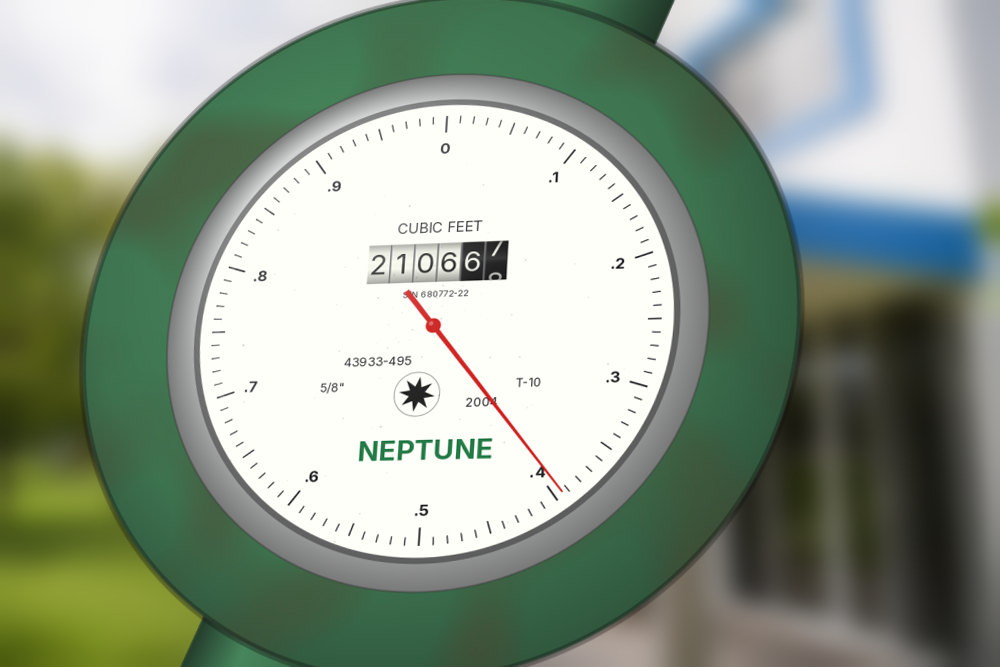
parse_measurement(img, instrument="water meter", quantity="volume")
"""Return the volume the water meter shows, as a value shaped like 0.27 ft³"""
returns 210667.39 ft³
